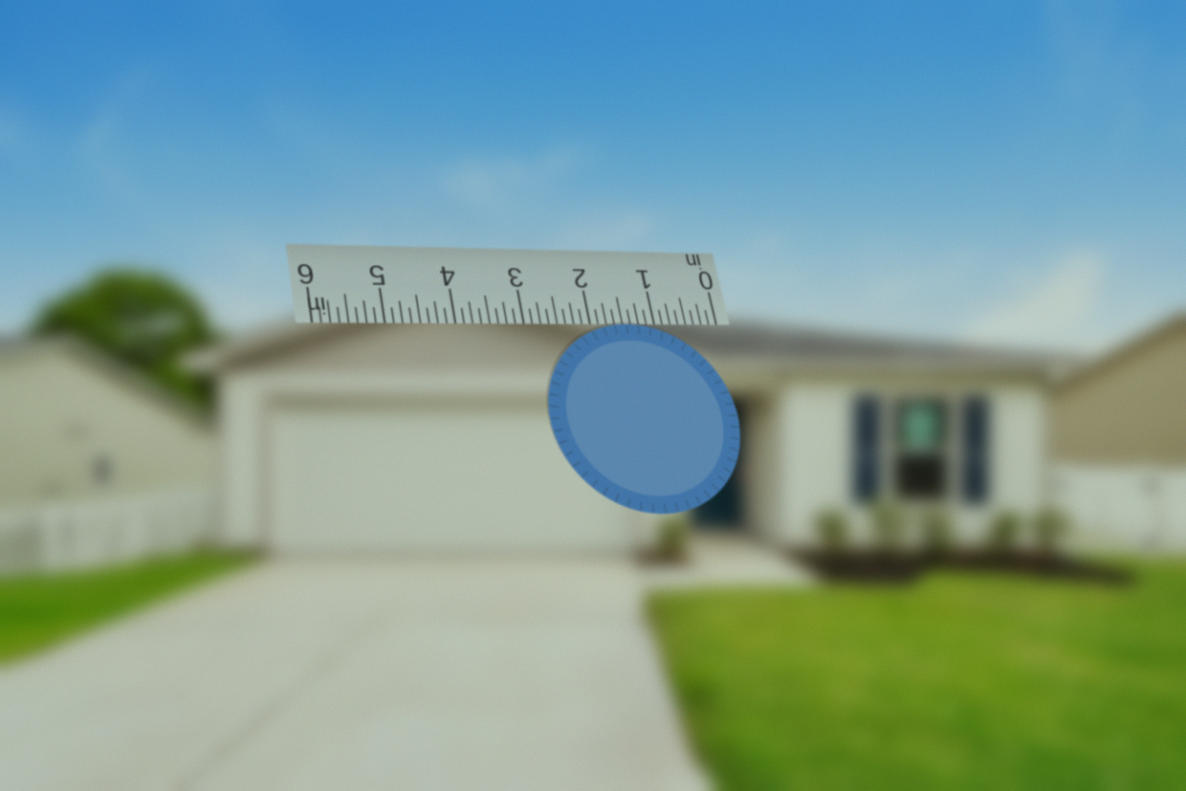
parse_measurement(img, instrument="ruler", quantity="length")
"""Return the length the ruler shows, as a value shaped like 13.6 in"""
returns 2.875 in
